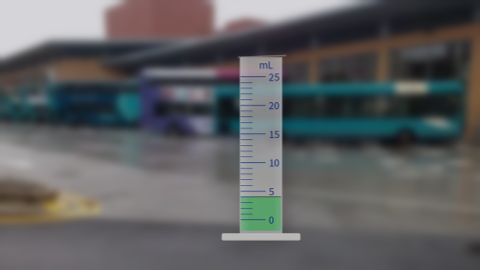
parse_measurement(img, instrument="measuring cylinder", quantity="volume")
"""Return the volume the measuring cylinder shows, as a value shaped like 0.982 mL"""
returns 4 mL
